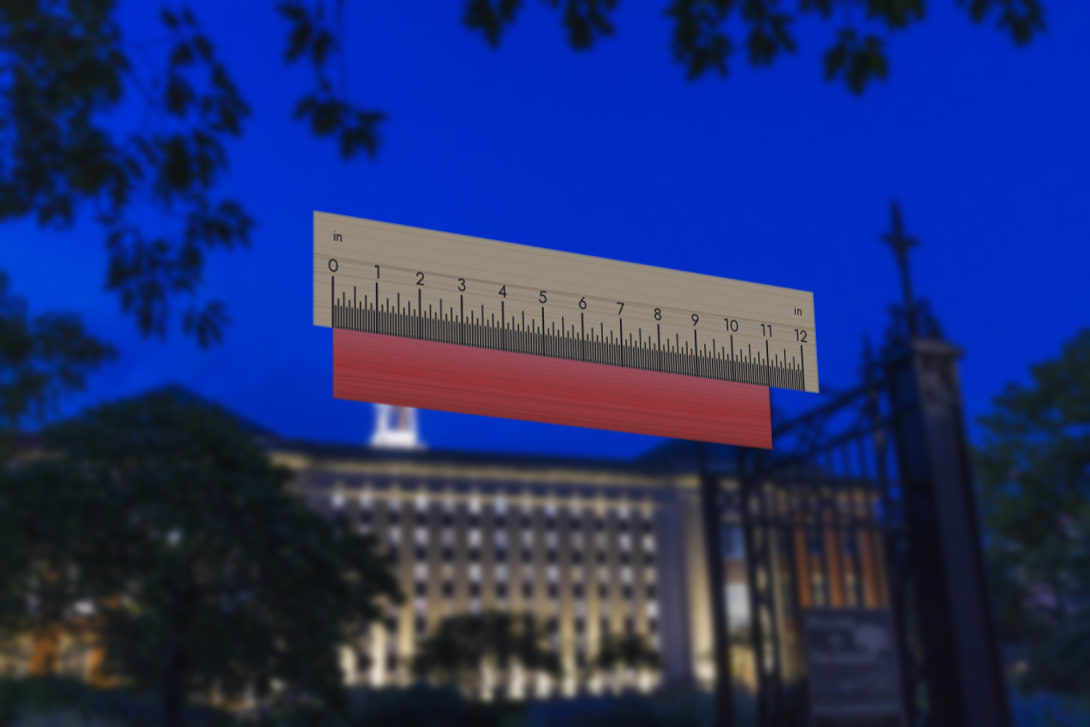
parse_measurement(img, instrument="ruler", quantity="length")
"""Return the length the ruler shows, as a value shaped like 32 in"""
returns 11 in
